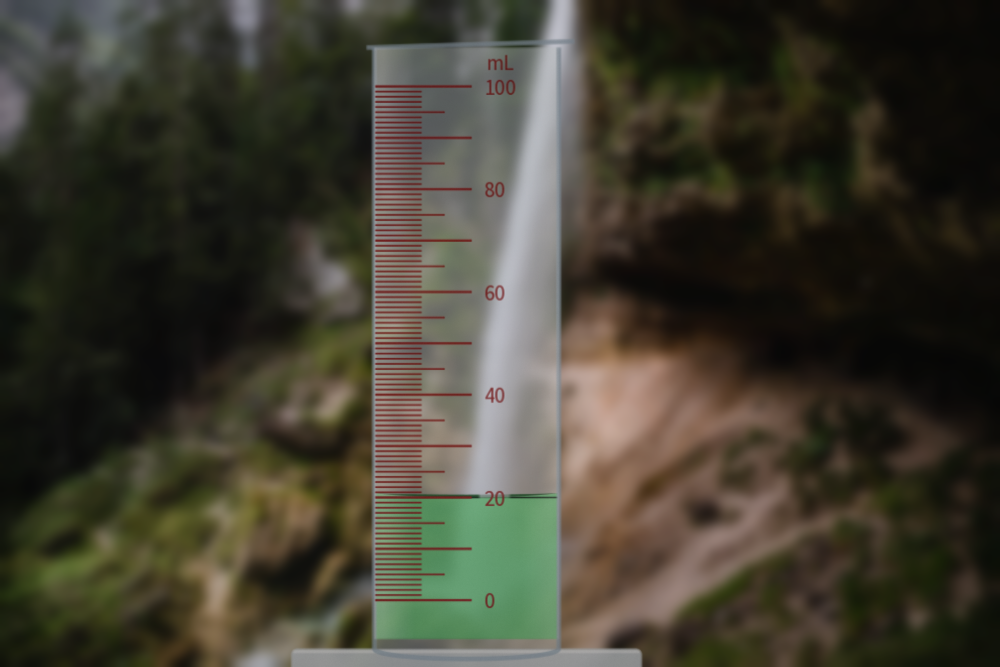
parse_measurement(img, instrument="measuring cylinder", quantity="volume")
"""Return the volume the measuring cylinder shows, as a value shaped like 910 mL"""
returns 20 mL
